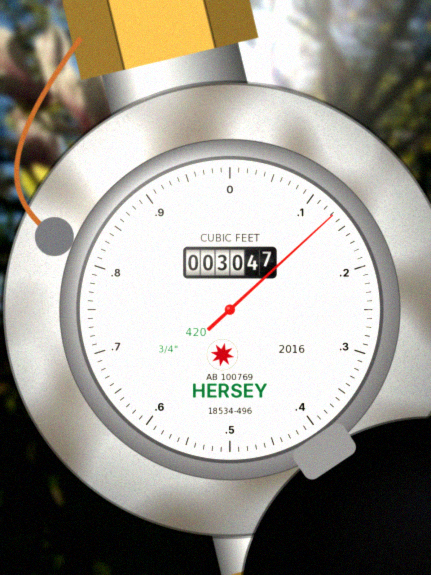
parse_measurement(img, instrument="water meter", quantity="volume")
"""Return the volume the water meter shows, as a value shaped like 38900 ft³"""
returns 3047.13 ft³
